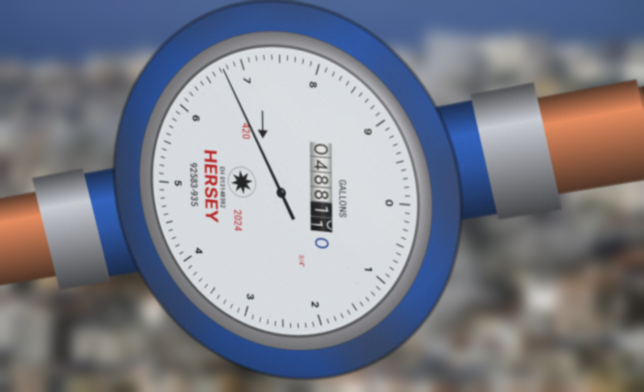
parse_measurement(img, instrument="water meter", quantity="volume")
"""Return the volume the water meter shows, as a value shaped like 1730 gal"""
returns 488106.7 gal
